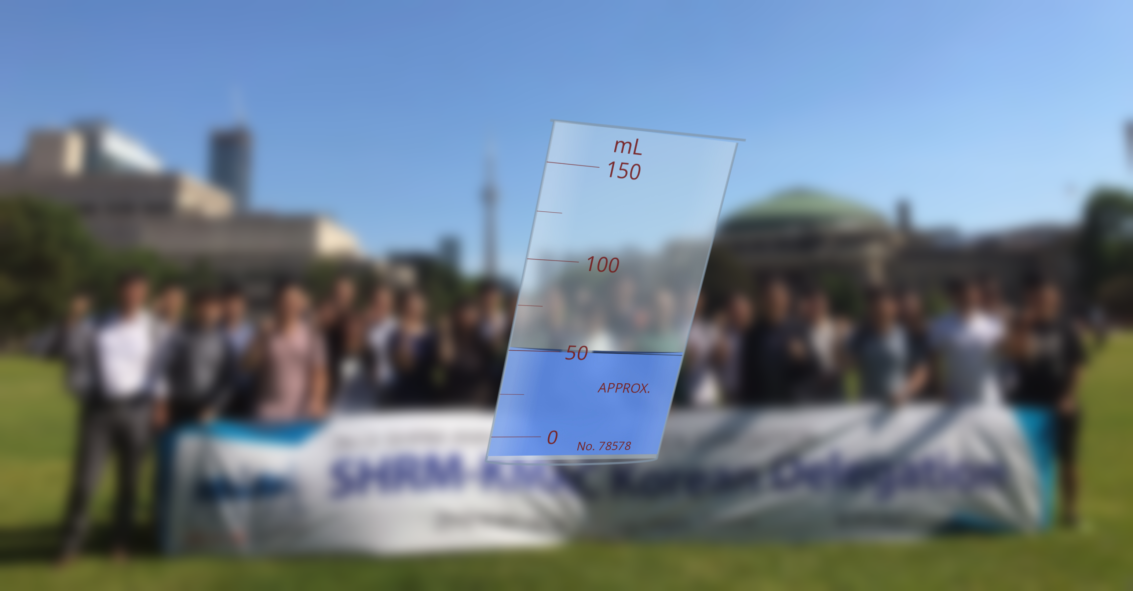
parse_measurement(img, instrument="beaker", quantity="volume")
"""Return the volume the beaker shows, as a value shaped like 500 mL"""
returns 50 mL
